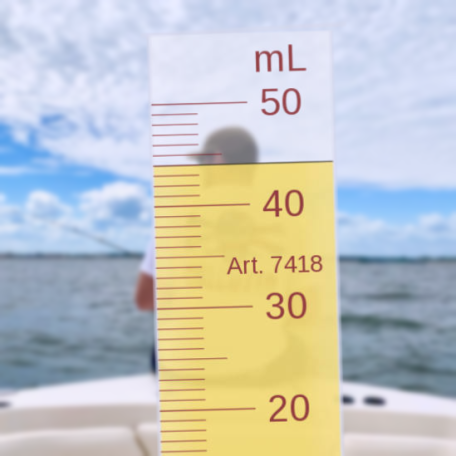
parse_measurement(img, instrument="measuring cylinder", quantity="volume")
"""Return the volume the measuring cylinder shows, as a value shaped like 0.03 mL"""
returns 44 mL
